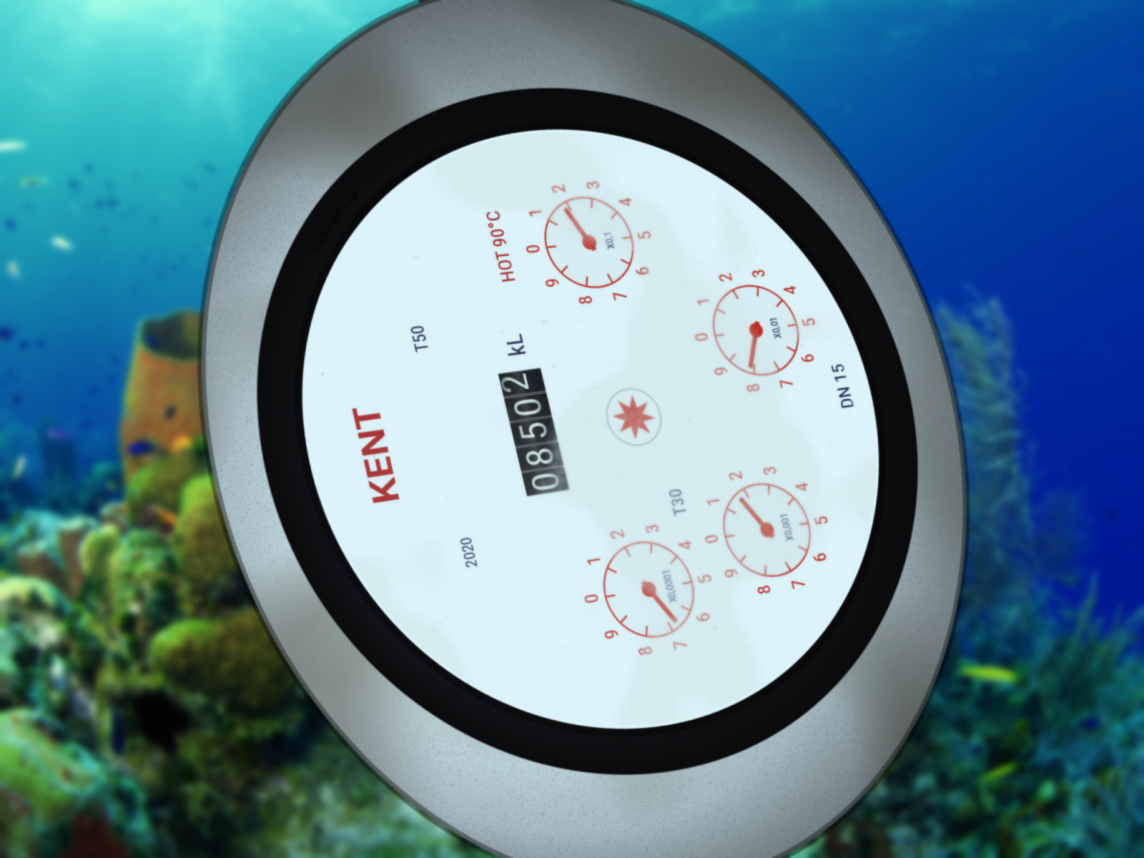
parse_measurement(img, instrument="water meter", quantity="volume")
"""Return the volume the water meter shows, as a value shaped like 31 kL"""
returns 8502.1816 kL
